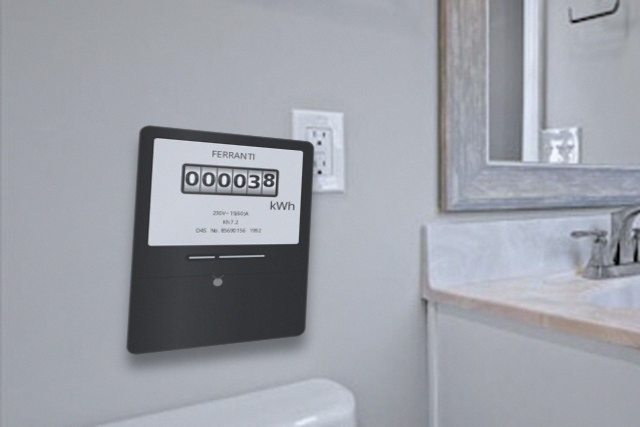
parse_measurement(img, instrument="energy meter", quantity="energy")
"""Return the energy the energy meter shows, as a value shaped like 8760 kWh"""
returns 38 kWh
